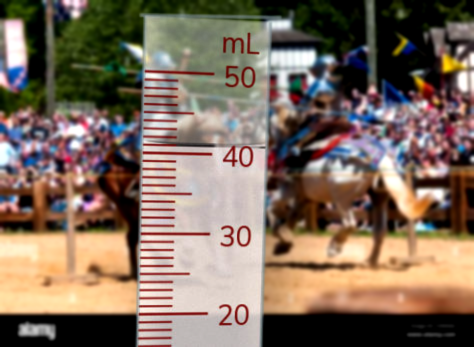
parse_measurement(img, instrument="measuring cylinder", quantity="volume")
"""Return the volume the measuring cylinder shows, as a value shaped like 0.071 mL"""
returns 41 mL
